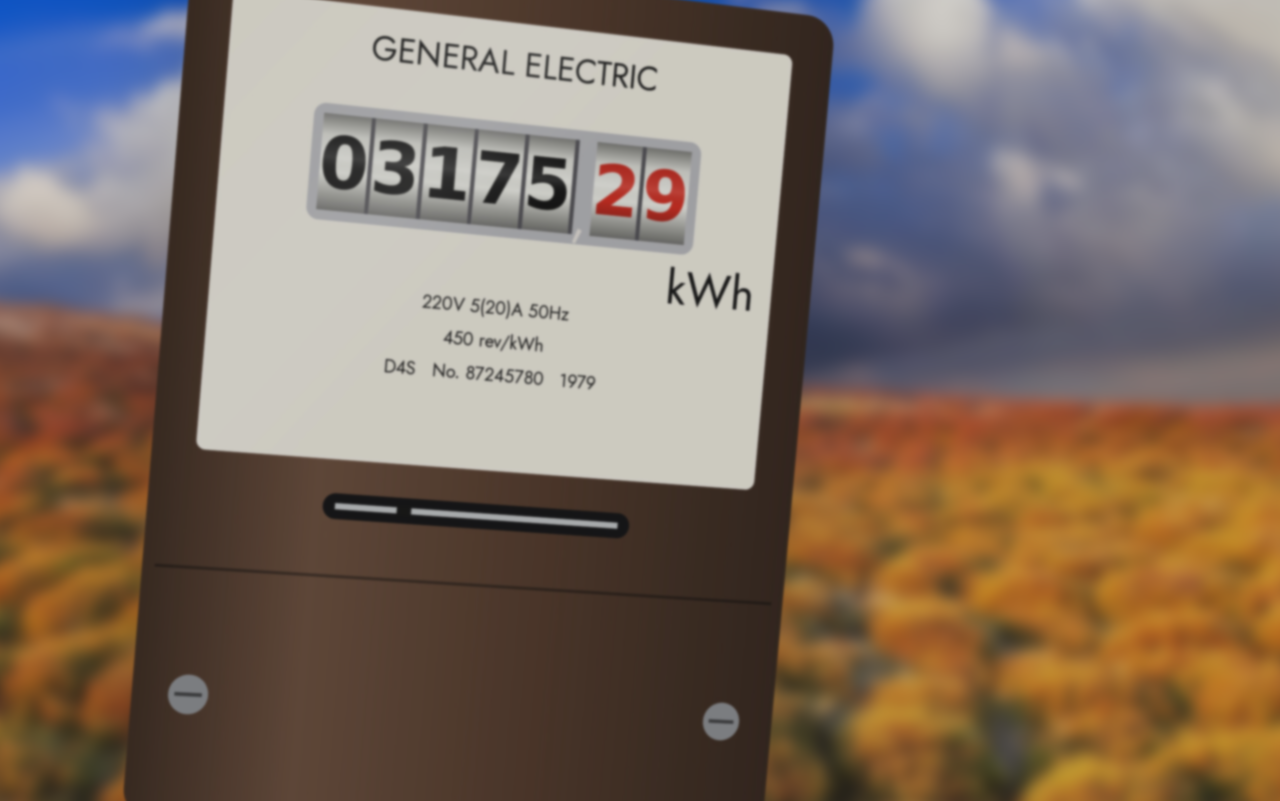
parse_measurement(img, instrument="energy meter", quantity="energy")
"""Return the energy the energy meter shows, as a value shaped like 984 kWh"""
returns 3175.29 kWh
